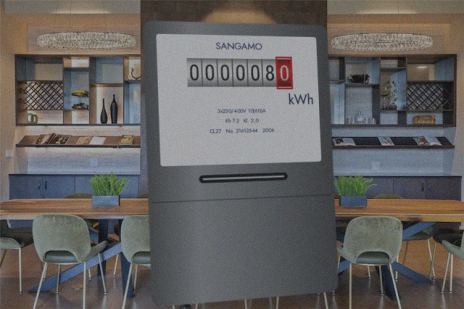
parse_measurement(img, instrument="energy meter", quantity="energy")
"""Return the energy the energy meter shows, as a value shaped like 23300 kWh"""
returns 8.0 kWh
